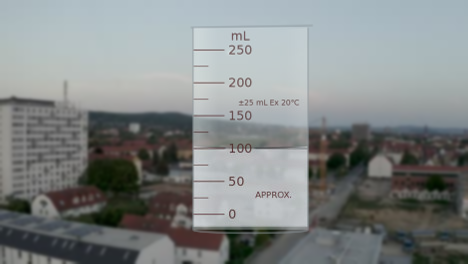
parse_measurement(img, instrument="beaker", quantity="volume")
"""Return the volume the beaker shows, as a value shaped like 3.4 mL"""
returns 100 mL
